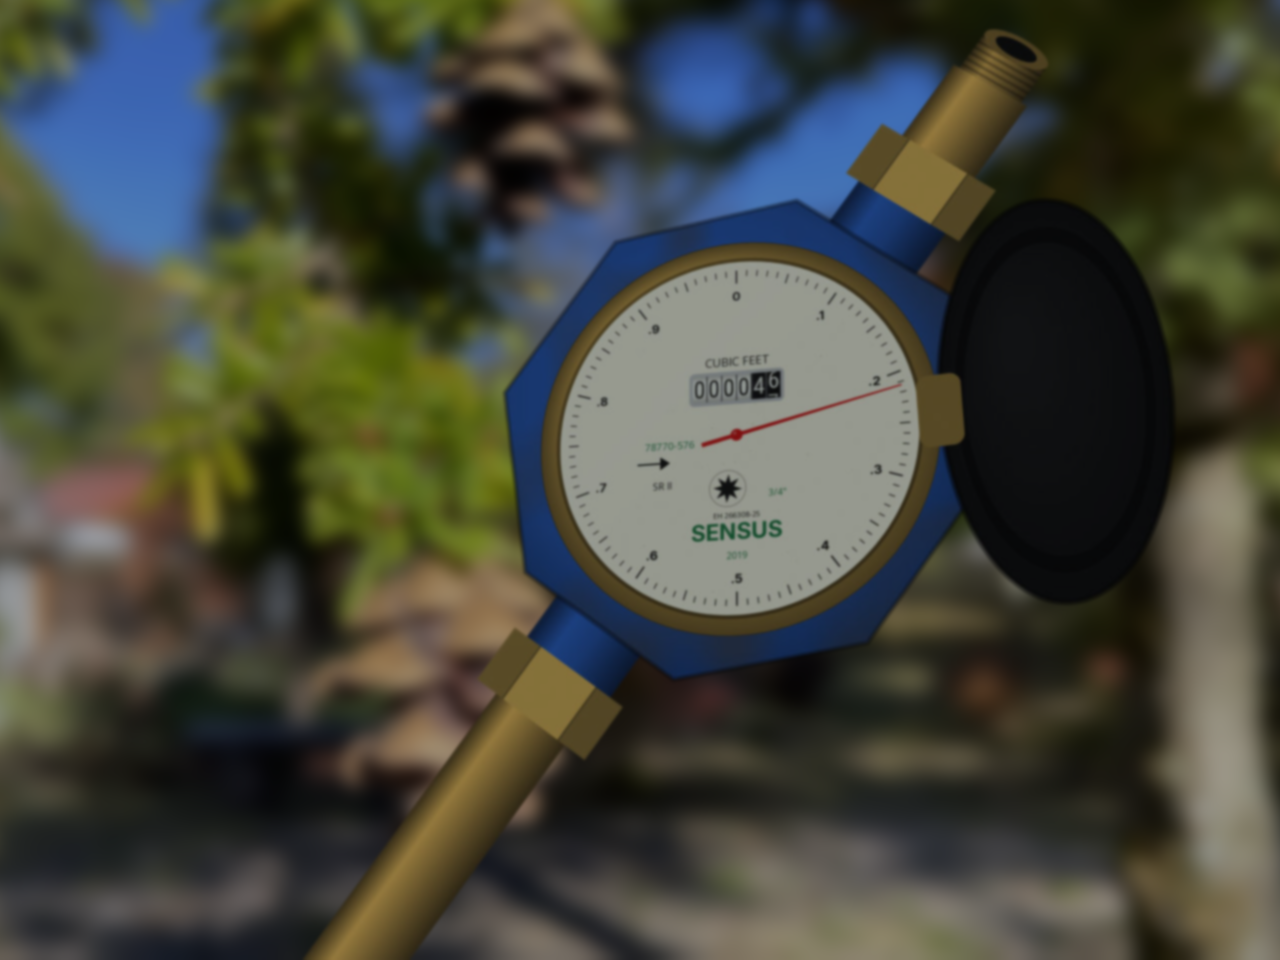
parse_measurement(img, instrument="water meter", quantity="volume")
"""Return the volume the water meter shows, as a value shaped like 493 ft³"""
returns 46.21 ft³
